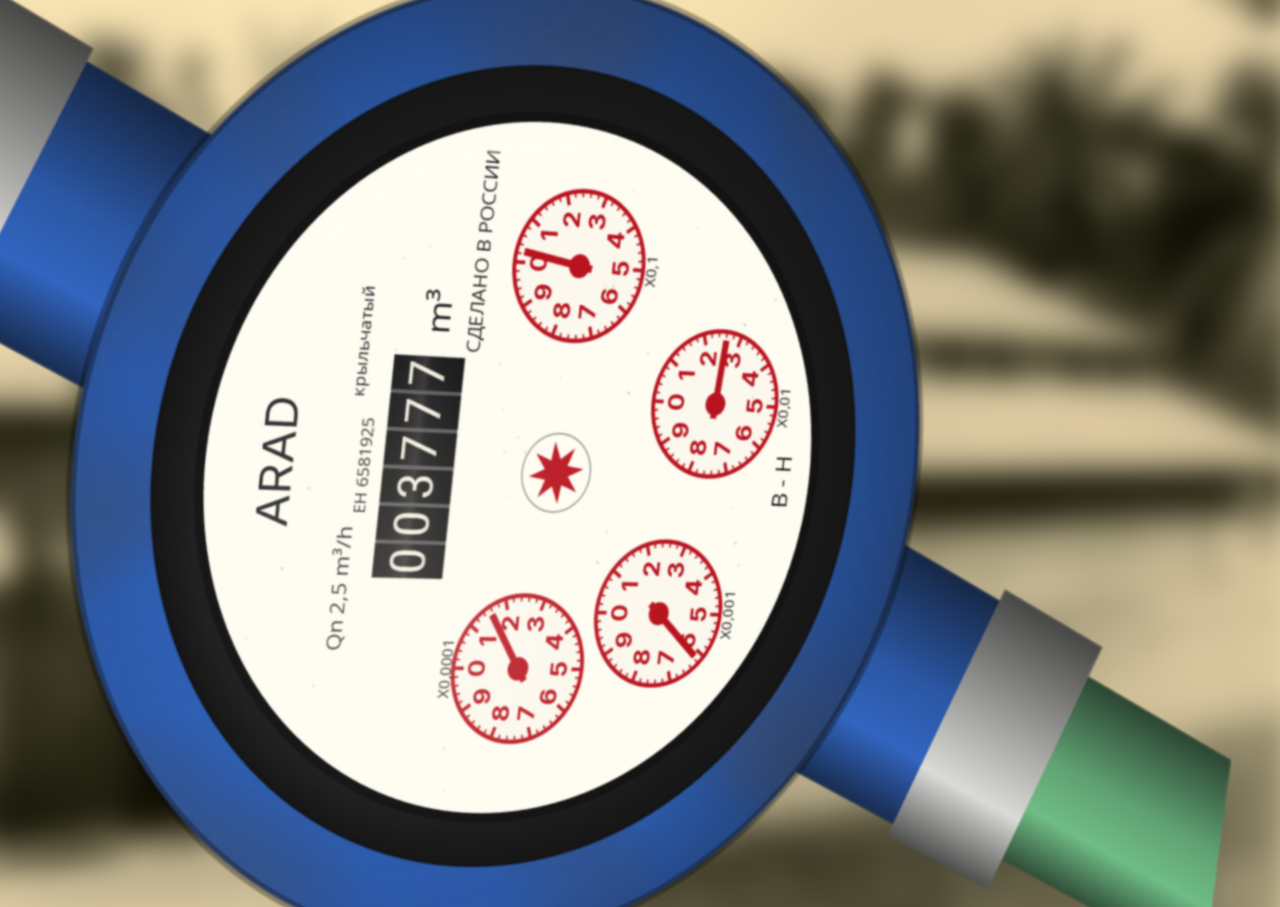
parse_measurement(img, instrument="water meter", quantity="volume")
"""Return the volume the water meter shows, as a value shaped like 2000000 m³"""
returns 3777.0261 m³
